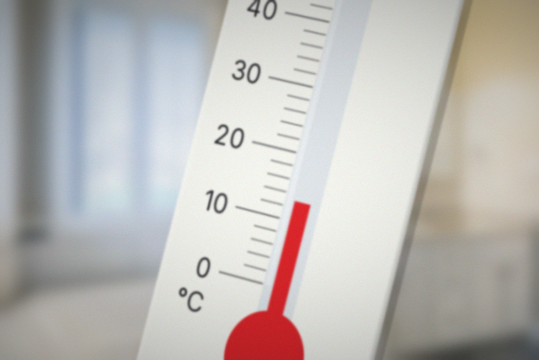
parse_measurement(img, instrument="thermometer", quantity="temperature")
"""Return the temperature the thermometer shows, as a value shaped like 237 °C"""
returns 13 °C
